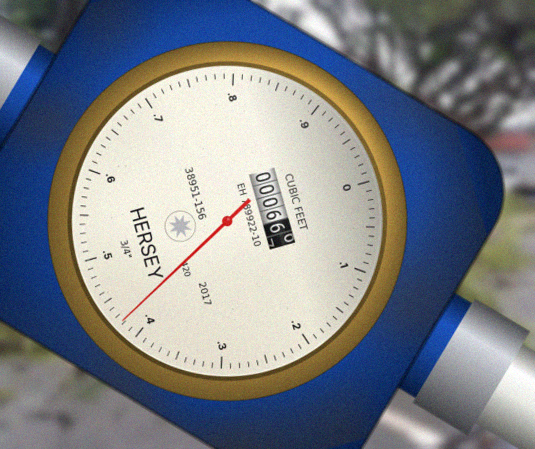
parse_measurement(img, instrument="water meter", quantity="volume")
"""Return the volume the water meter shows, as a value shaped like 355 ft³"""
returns 666.42 ft³
